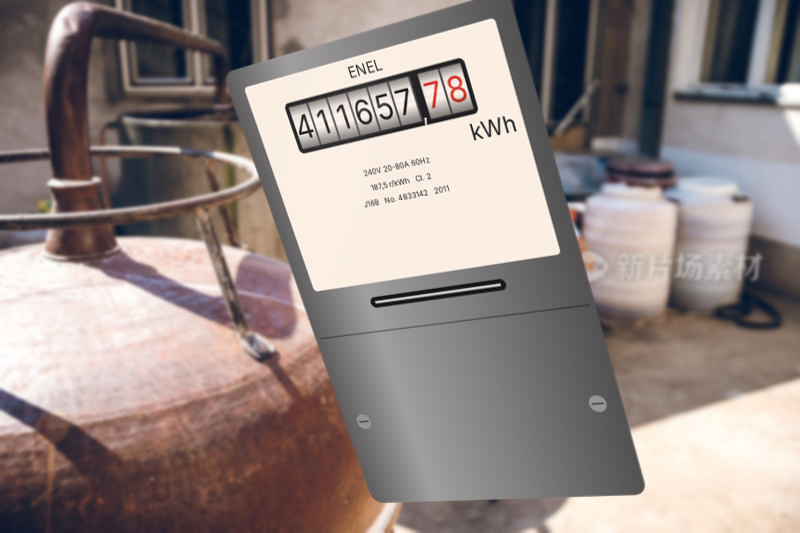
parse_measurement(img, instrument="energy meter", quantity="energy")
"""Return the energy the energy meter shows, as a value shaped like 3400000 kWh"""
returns 411657.78 kWh
